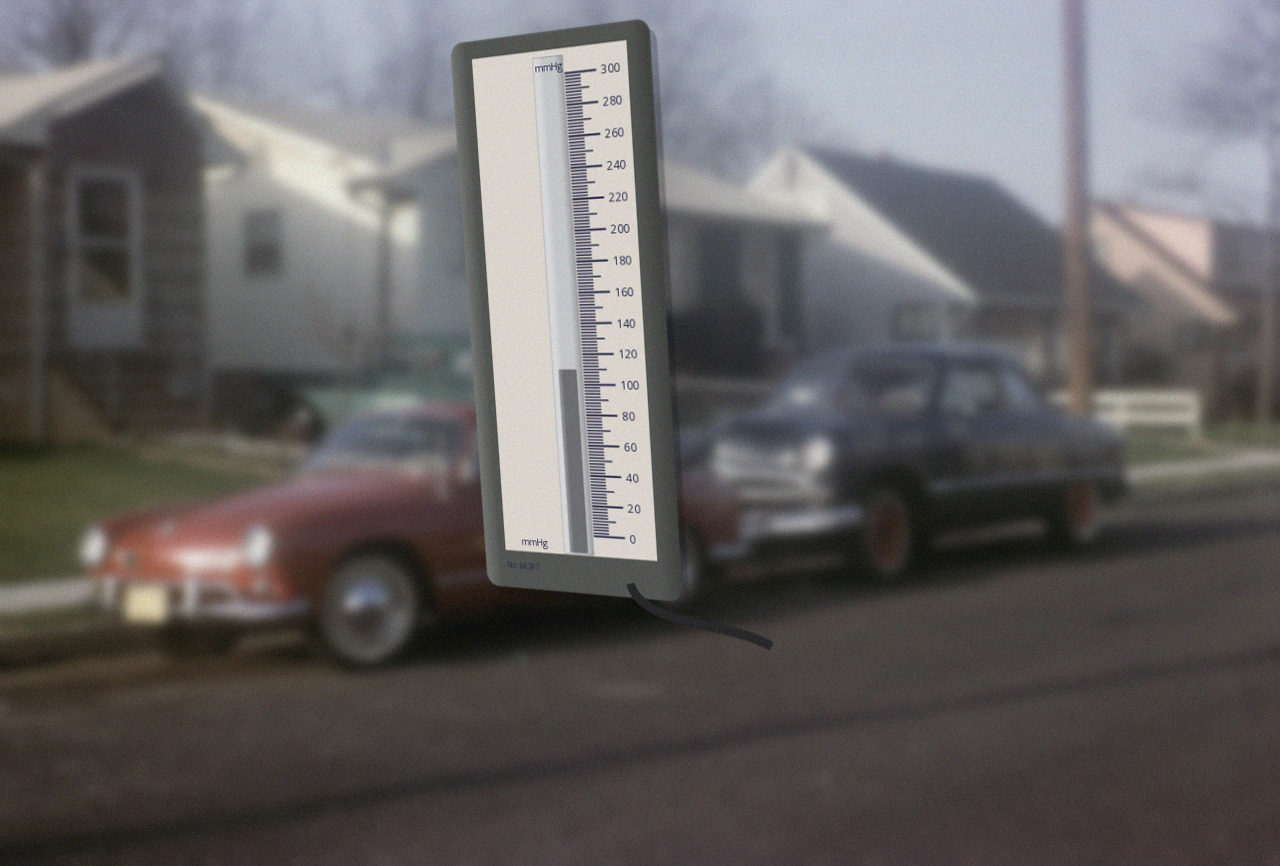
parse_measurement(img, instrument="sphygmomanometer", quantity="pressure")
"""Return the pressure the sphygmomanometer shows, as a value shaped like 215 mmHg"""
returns 110 mmHg
